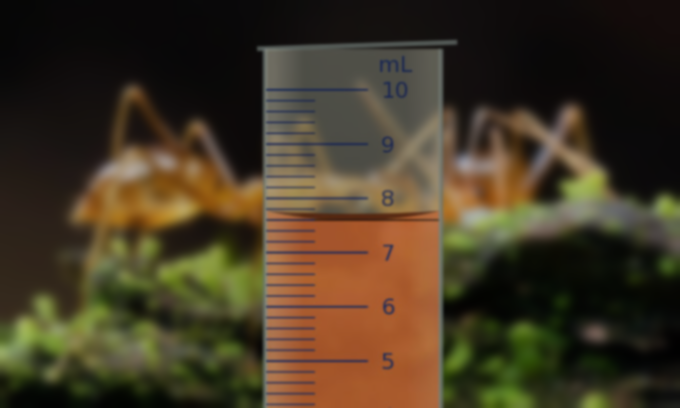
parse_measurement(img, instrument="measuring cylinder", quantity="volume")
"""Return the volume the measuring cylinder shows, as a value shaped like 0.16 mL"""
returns 7.6 mL
